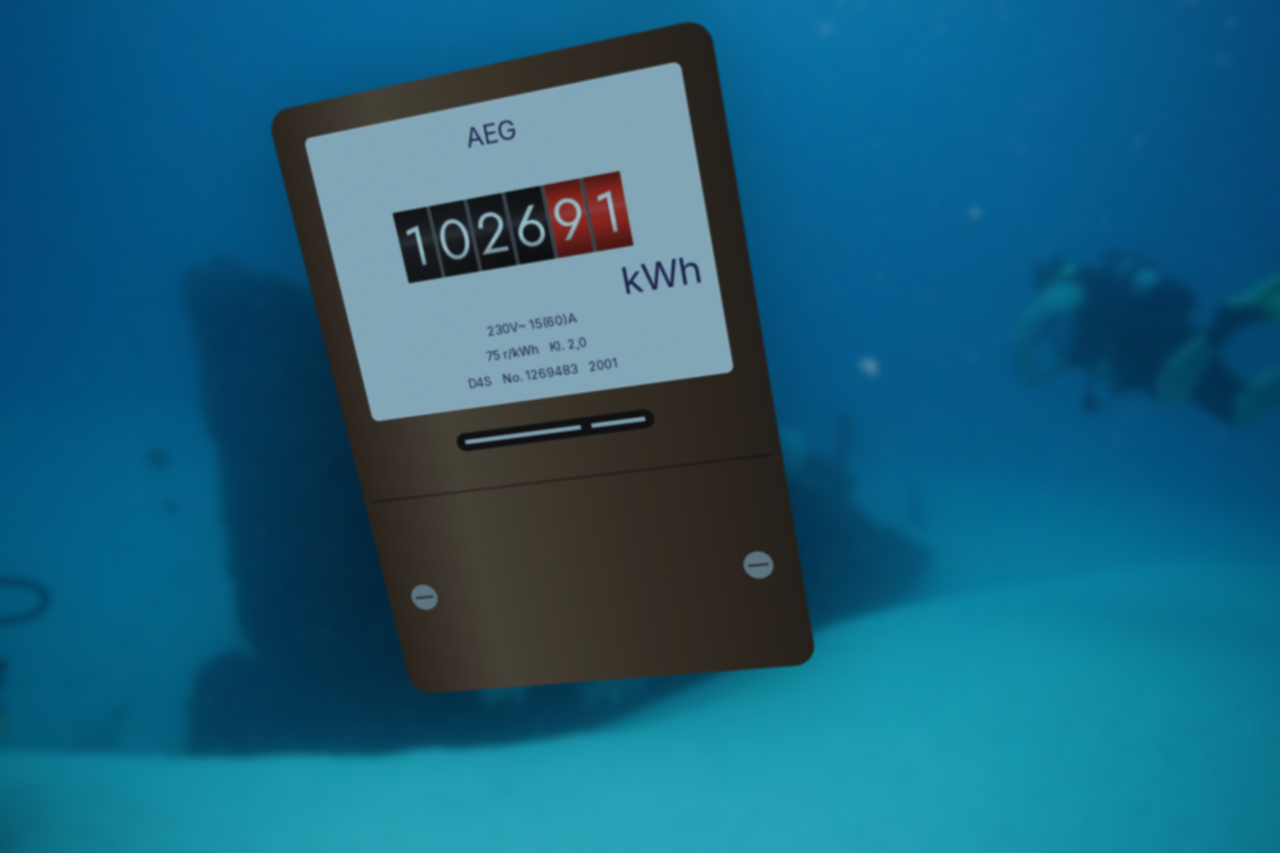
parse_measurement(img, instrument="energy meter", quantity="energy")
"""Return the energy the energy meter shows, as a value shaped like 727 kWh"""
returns 1026.91 kWh
